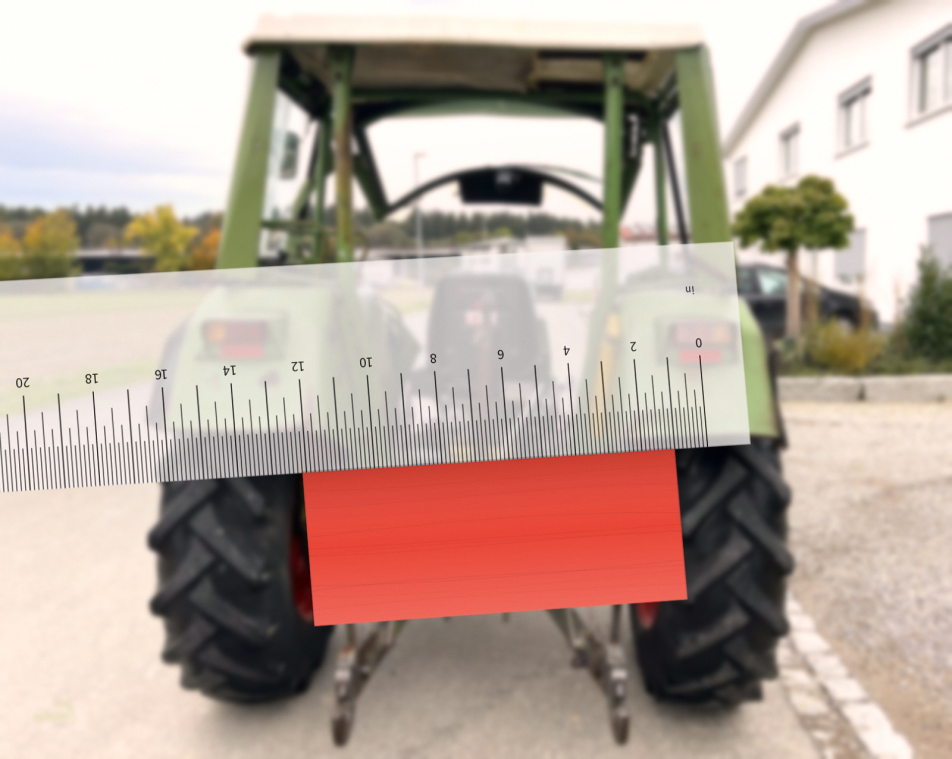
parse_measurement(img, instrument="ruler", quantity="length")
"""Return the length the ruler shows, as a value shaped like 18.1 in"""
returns 11.125 in
